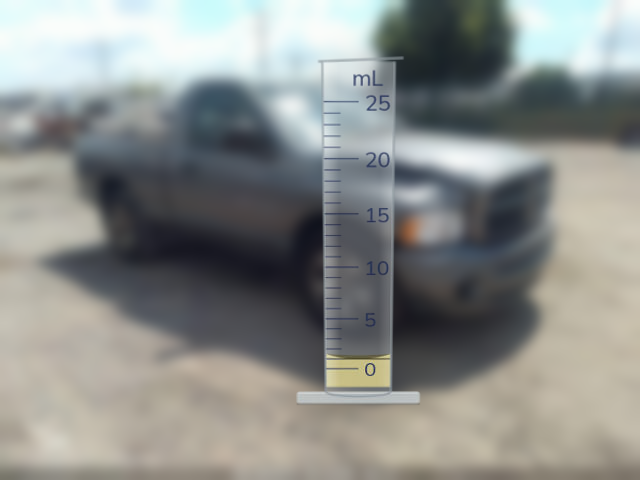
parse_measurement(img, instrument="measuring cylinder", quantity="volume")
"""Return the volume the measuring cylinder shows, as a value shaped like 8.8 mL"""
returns 1 mL
